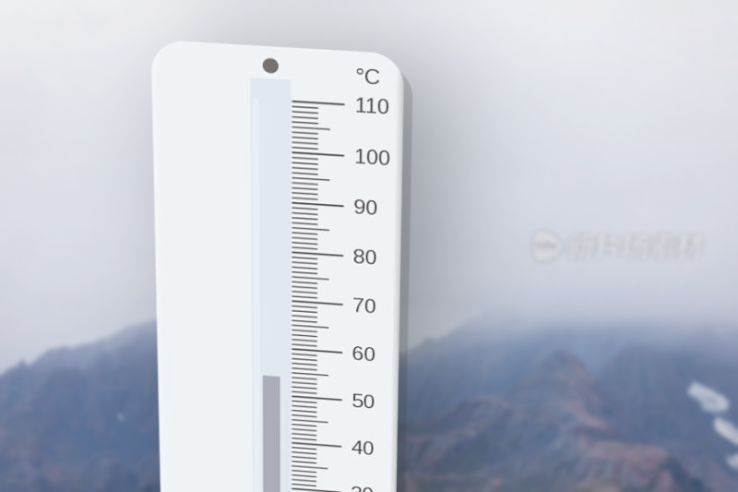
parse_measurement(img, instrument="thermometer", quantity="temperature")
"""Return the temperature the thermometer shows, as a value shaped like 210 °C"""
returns 54 °C
